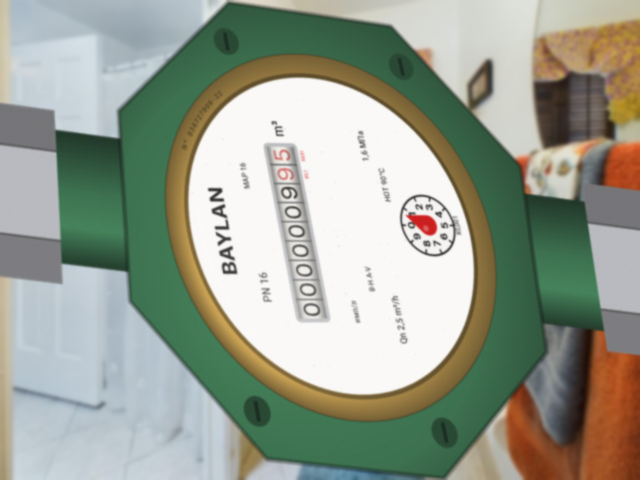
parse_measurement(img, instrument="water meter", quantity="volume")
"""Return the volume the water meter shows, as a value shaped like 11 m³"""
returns 9.950 m³
